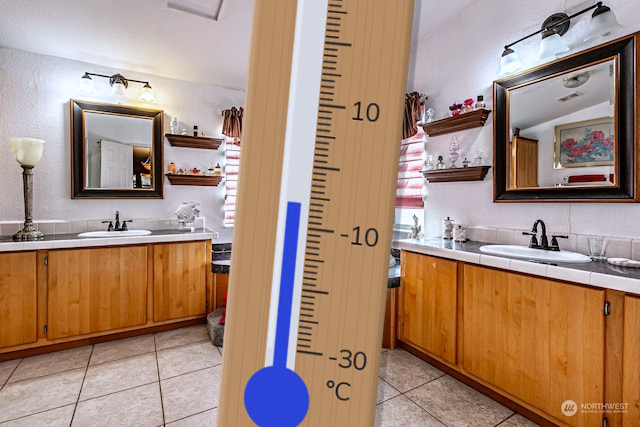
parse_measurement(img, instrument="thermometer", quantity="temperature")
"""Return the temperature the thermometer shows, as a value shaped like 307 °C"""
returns -6 °C
